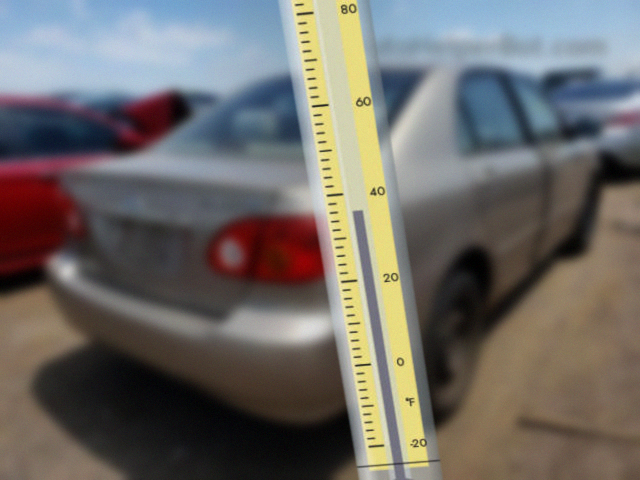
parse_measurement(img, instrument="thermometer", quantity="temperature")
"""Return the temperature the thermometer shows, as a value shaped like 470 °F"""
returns 36 °F
